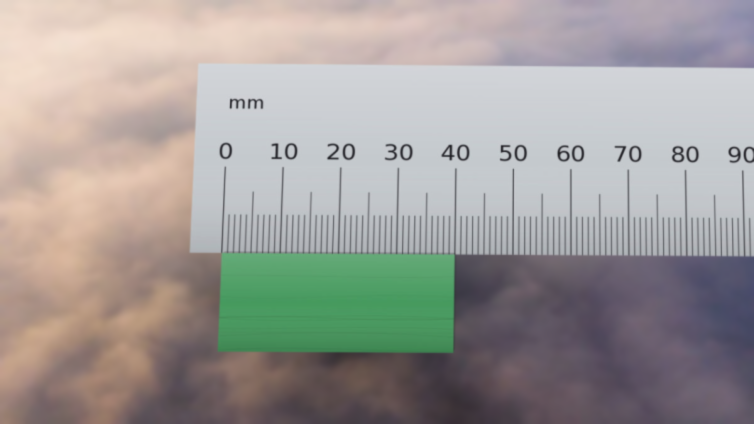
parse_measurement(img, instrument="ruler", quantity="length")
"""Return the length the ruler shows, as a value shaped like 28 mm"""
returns 40 mm
